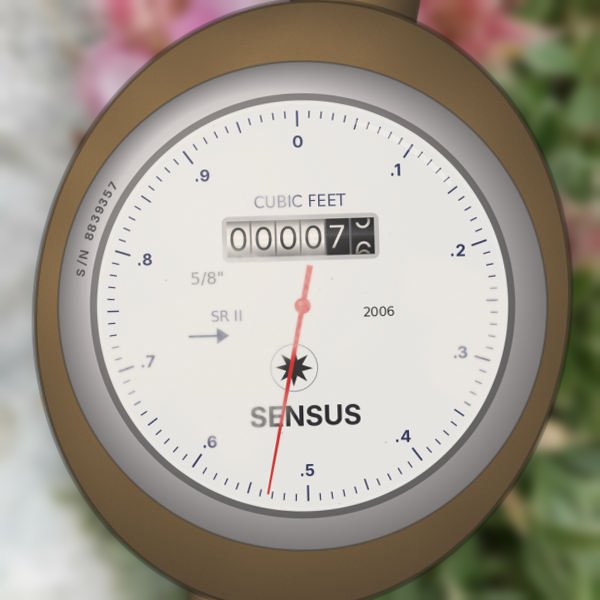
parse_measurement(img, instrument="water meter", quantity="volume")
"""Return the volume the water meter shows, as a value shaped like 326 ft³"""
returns 75.53 ft³
